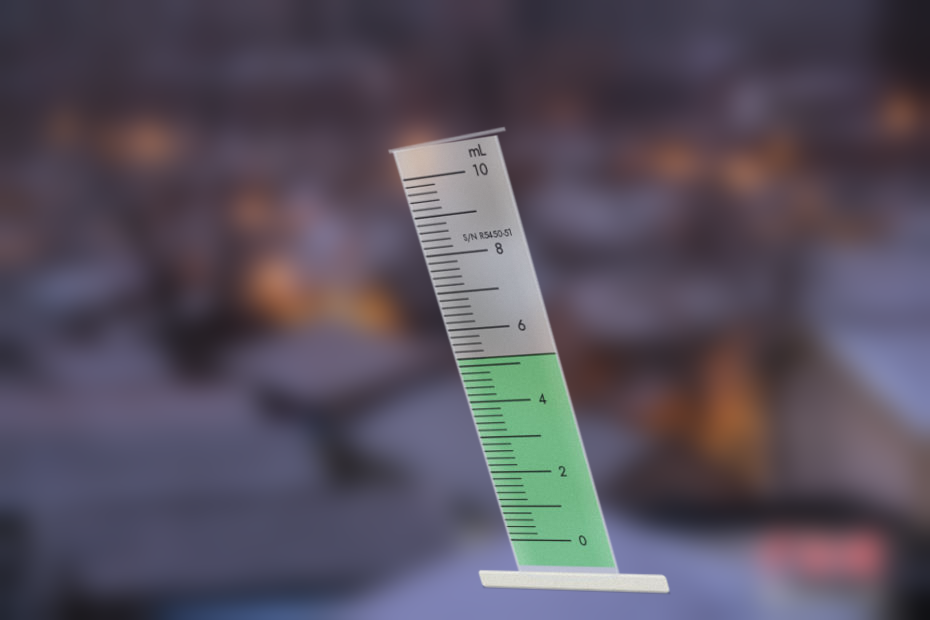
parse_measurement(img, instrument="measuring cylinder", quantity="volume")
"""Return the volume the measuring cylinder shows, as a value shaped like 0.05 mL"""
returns 5.2 mL
